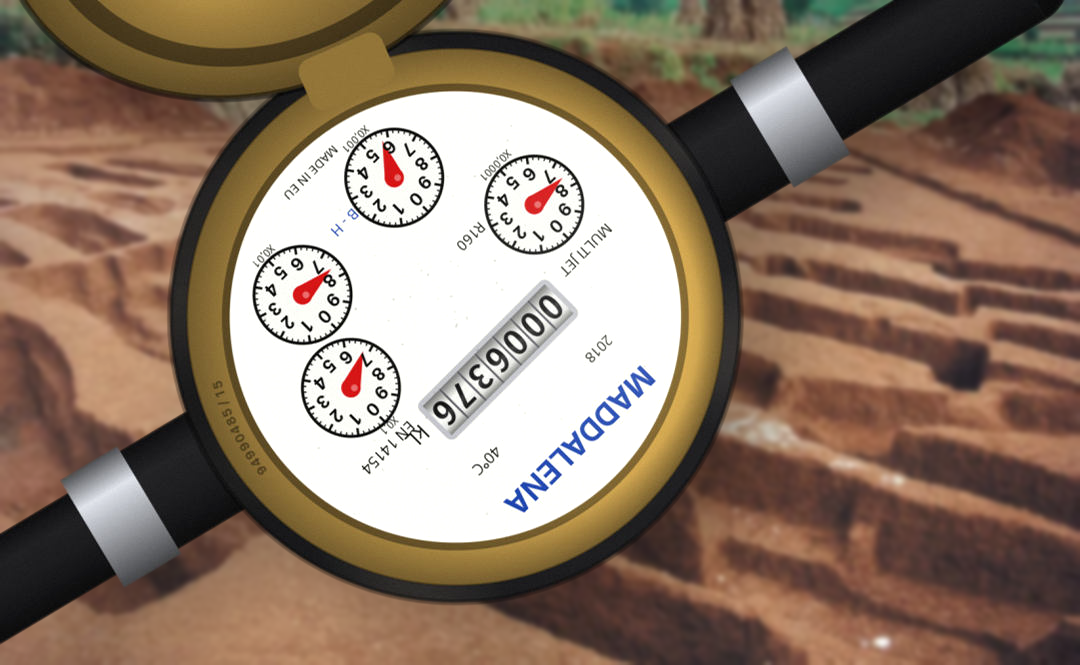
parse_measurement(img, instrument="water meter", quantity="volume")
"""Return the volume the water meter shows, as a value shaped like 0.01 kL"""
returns 6376.6757 kL
